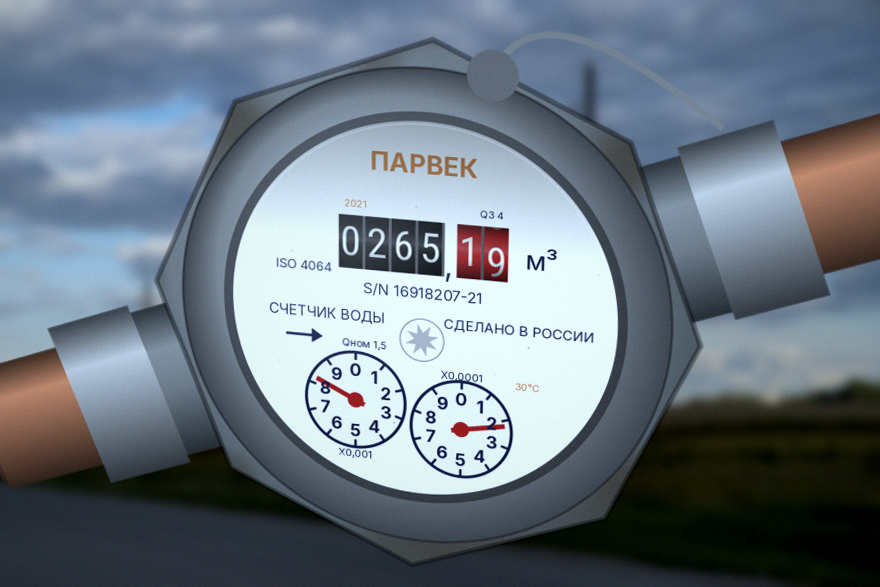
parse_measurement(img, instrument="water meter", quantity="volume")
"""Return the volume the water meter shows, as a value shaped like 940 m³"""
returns 265.1882 m³
